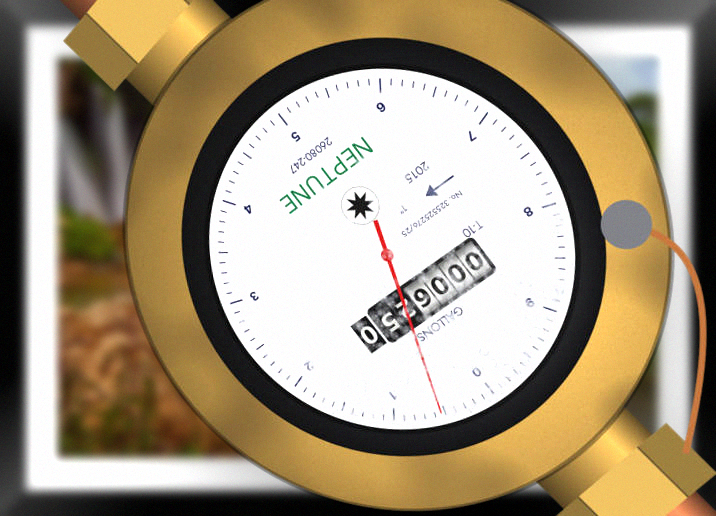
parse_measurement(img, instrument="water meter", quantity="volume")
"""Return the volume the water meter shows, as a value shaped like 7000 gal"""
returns 6250.5 gal
